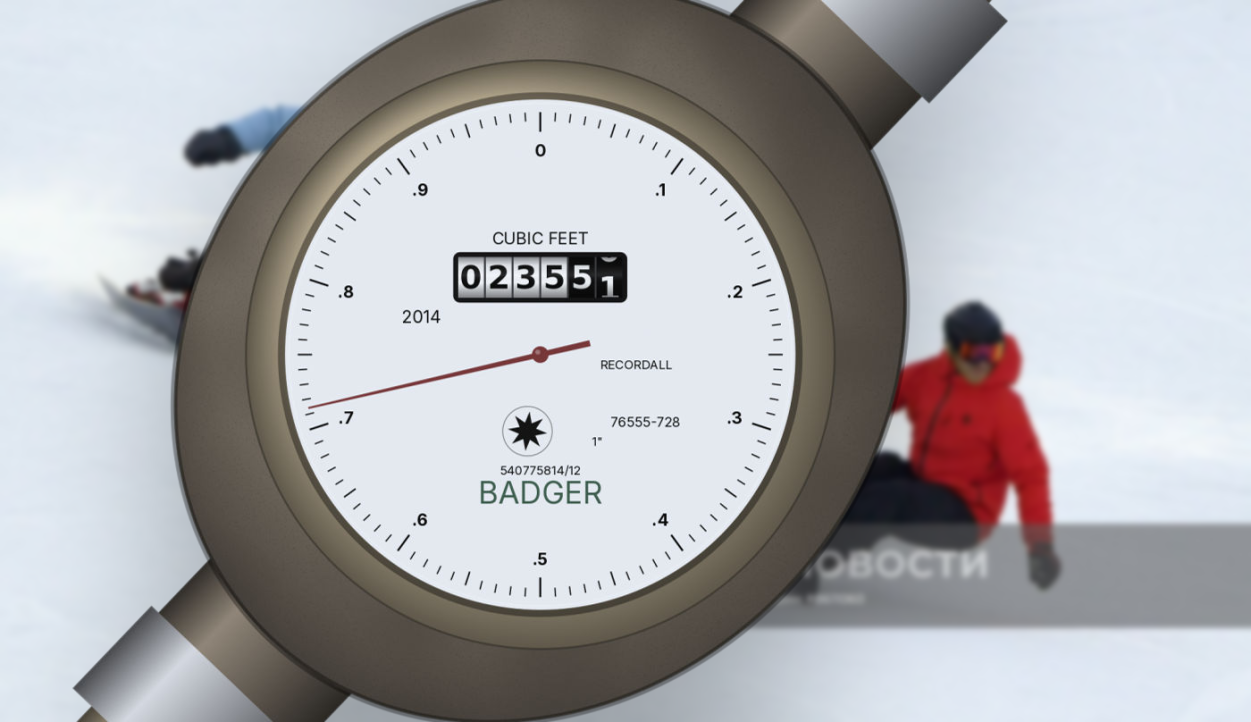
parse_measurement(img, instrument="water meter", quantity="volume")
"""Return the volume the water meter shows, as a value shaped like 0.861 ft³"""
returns 23550.71 ft³
